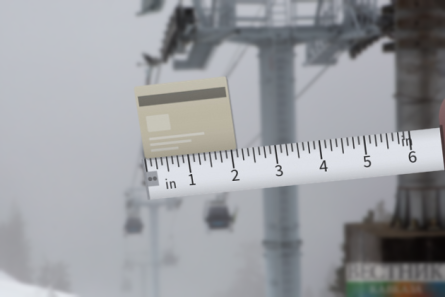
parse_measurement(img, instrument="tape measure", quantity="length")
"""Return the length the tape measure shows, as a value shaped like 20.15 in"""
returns 2.125 in
